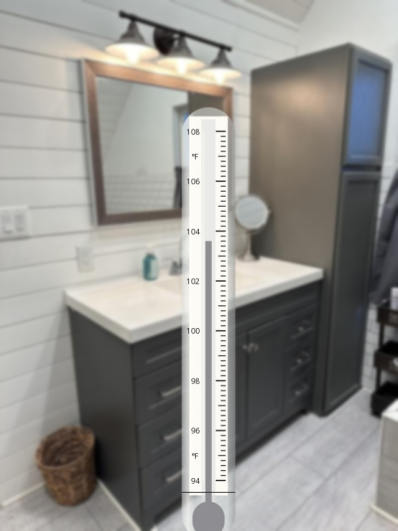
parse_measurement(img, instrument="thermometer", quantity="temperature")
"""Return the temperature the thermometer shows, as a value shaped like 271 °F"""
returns 103.6 °F
